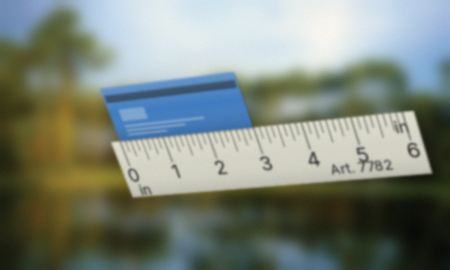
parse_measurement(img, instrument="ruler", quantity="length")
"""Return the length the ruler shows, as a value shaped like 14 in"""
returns 3 in
